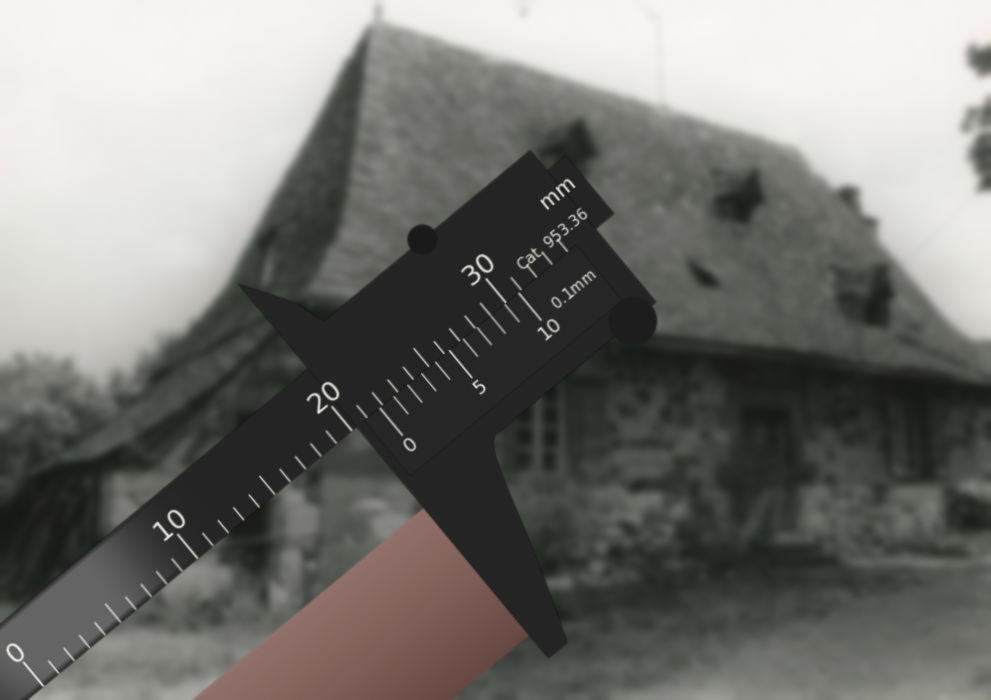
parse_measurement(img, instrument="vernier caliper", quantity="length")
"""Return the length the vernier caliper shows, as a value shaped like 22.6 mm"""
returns 21.8 mm
